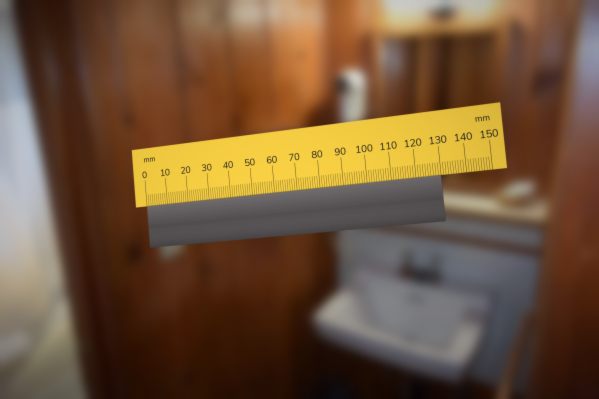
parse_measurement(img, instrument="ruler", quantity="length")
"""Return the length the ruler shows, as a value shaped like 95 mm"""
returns 130 mm
